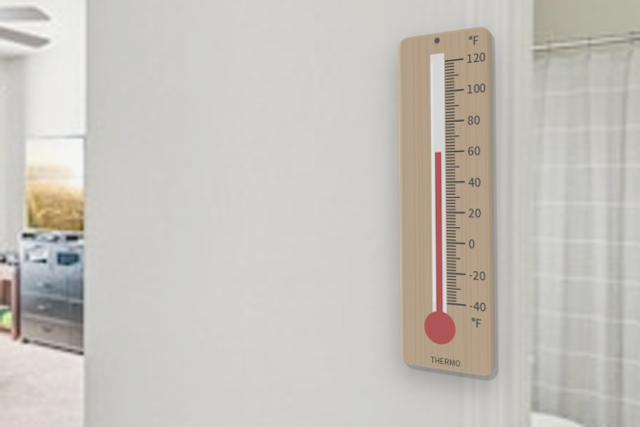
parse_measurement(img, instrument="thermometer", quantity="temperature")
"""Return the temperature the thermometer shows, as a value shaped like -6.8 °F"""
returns 60 °F
